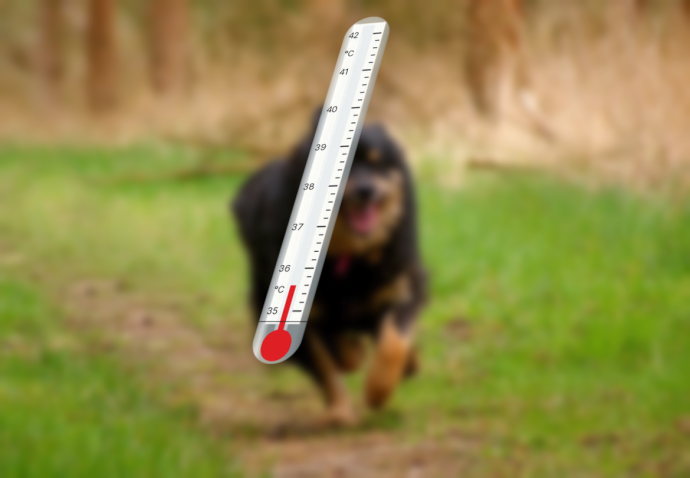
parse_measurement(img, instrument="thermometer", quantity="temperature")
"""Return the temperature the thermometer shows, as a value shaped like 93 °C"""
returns 35.6 °C
